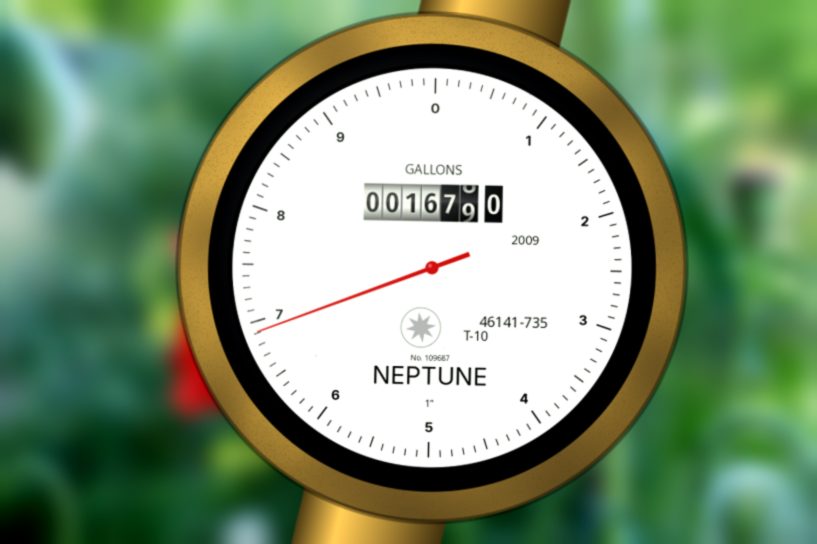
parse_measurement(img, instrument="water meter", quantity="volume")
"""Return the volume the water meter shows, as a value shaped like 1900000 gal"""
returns 16786.9 gal
